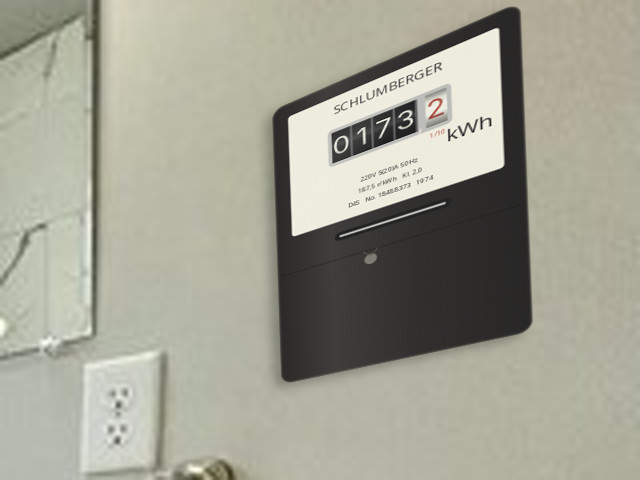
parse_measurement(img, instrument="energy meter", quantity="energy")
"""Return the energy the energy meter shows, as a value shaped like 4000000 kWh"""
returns 173.2 kWh
